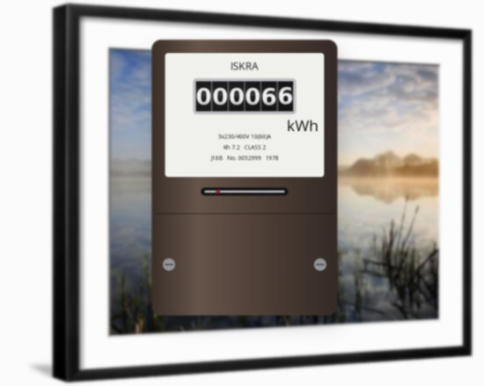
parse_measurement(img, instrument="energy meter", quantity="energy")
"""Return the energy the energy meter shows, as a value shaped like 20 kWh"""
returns 66 kWh
